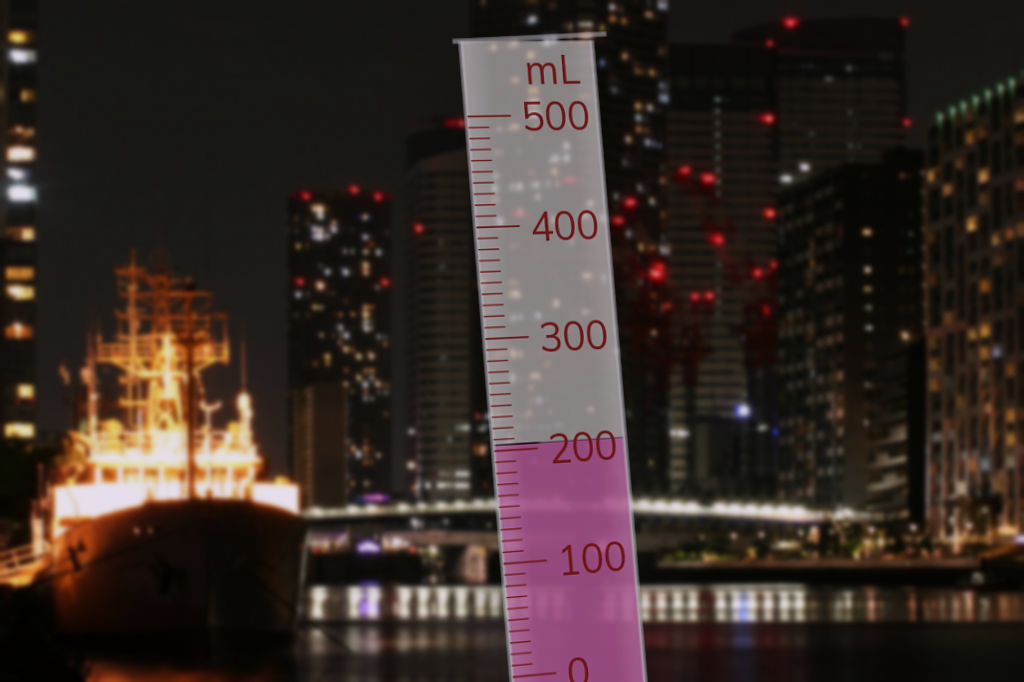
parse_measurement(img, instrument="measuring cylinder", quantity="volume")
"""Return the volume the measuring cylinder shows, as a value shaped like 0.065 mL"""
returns 205 mL
